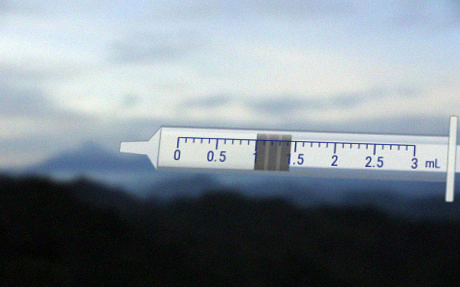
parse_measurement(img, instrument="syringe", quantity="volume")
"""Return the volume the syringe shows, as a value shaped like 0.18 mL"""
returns 1 mL
